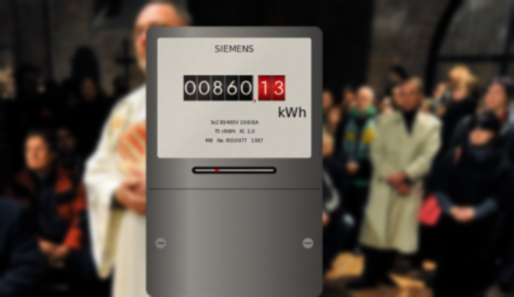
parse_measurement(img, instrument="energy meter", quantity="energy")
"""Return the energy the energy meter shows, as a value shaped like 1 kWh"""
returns 860.13 kWh
